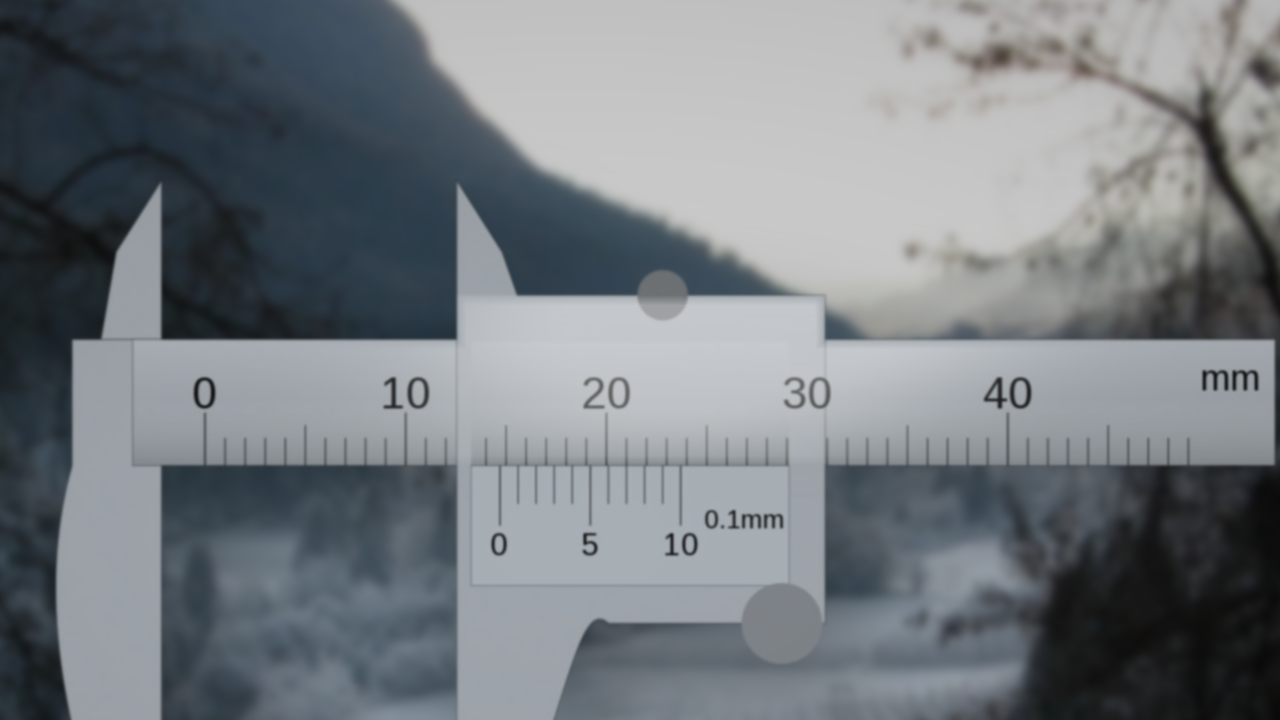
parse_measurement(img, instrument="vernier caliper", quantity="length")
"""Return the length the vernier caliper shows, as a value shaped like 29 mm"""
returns 14.7 mm
